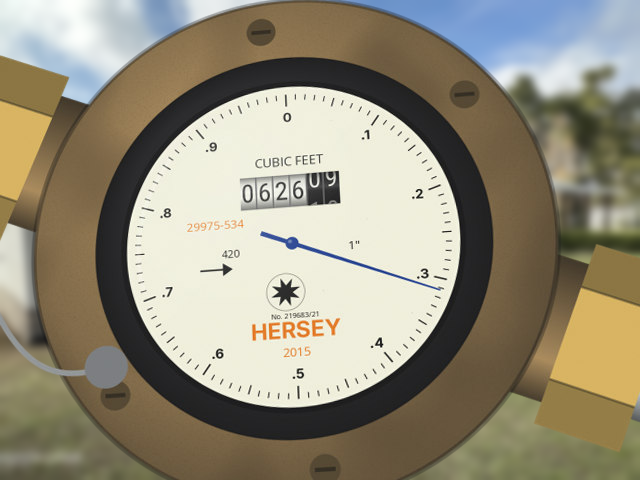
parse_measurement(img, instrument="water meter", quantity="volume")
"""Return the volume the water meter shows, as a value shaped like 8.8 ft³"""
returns 62609.31 ft³
